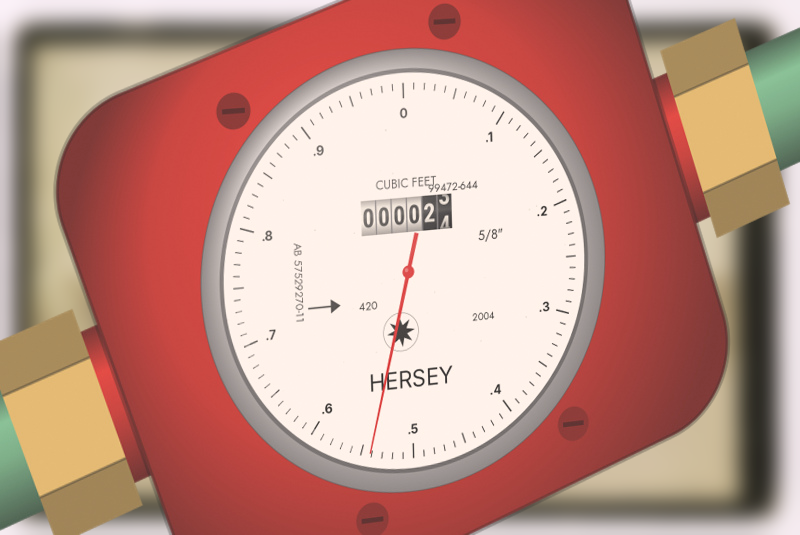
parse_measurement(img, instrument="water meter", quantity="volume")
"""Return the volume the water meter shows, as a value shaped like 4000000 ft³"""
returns 23.54 ft³
